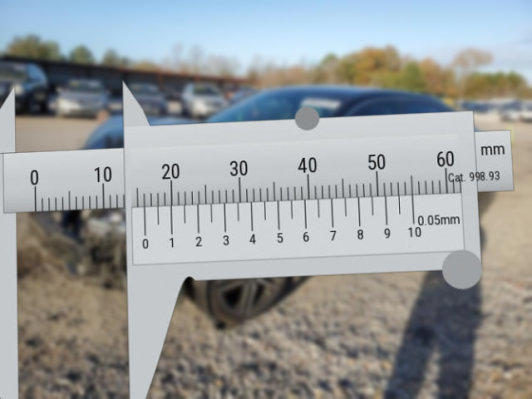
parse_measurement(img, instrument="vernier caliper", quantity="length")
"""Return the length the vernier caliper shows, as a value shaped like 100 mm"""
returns 16.0 mm
